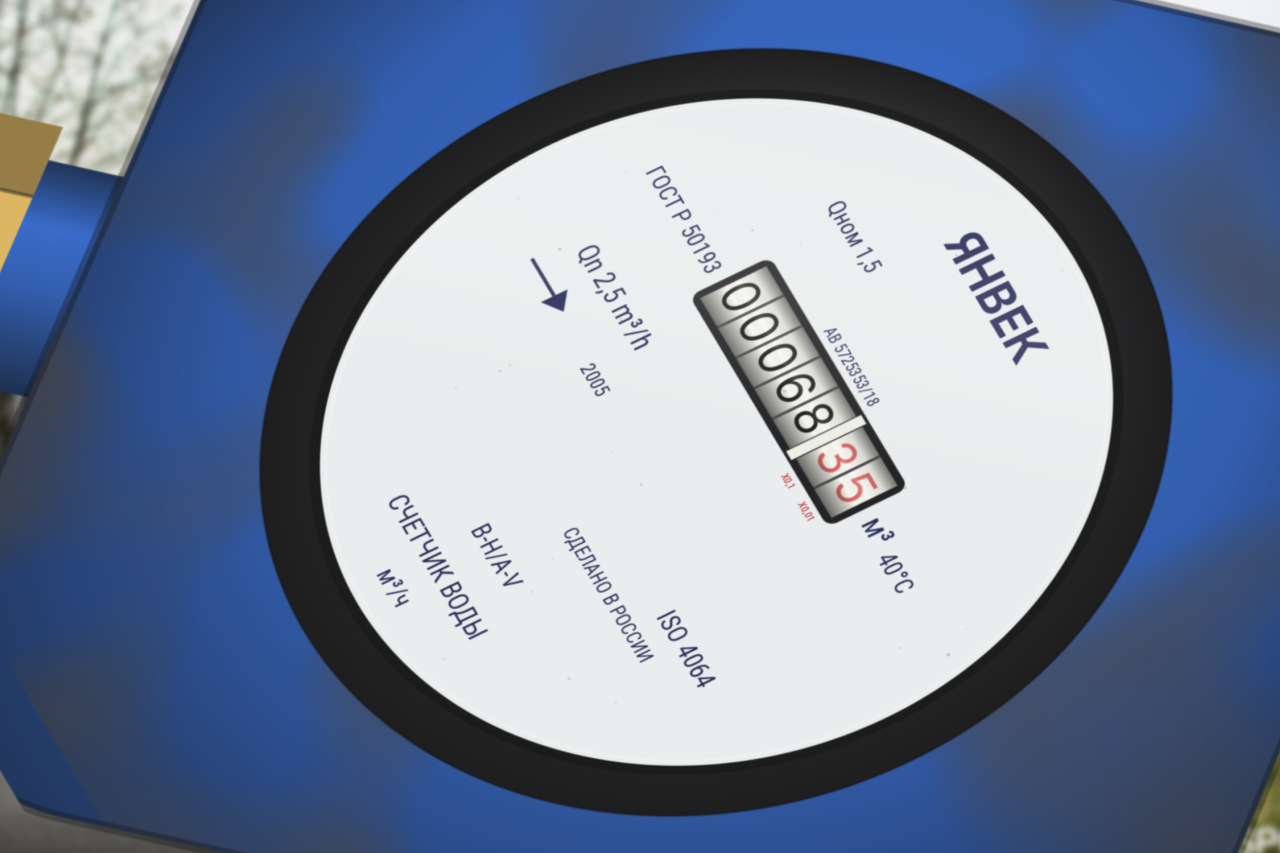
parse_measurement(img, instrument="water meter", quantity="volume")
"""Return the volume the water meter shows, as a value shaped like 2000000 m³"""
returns 68.35 m³
